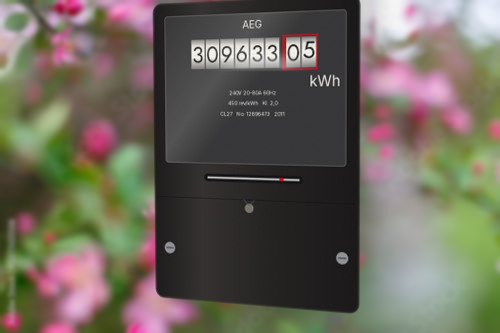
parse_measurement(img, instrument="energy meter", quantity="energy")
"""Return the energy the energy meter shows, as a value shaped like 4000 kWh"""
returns 309633.05 kWh
